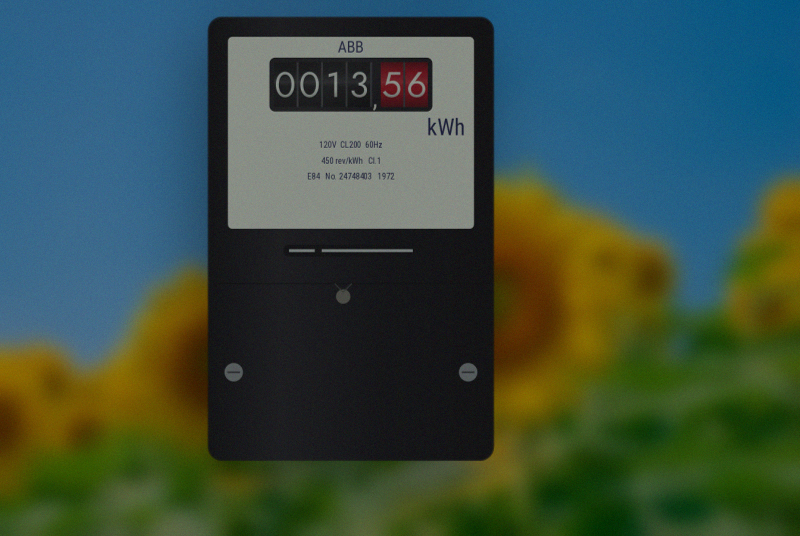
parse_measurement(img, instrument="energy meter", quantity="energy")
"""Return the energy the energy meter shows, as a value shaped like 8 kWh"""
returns 13.56 kWh
